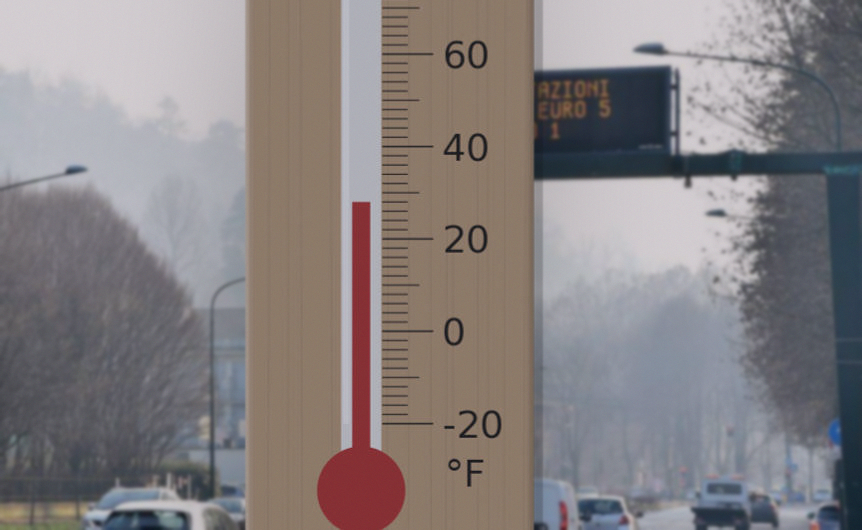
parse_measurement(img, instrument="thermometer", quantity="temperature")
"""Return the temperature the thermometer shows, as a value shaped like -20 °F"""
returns 28 °F
